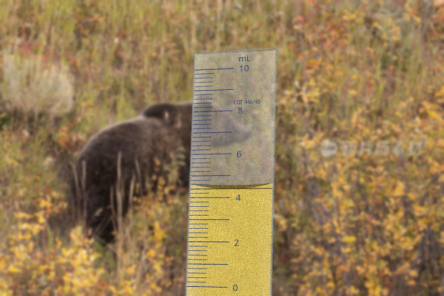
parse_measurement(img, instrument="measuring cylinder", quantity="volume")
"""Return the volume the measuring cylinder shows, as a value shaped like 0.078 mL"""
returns 4.4 mL
